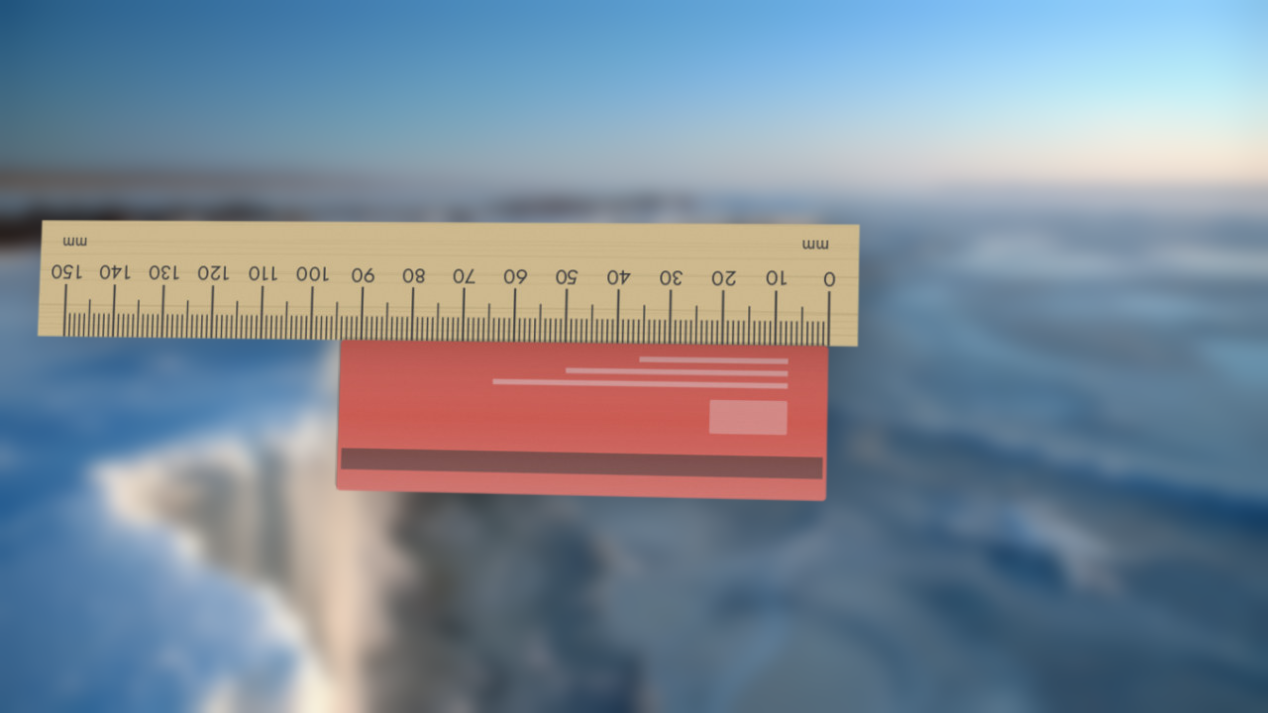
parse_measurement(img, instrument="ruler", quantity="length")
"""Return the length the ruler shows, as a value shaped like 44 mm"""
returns 94 mm
